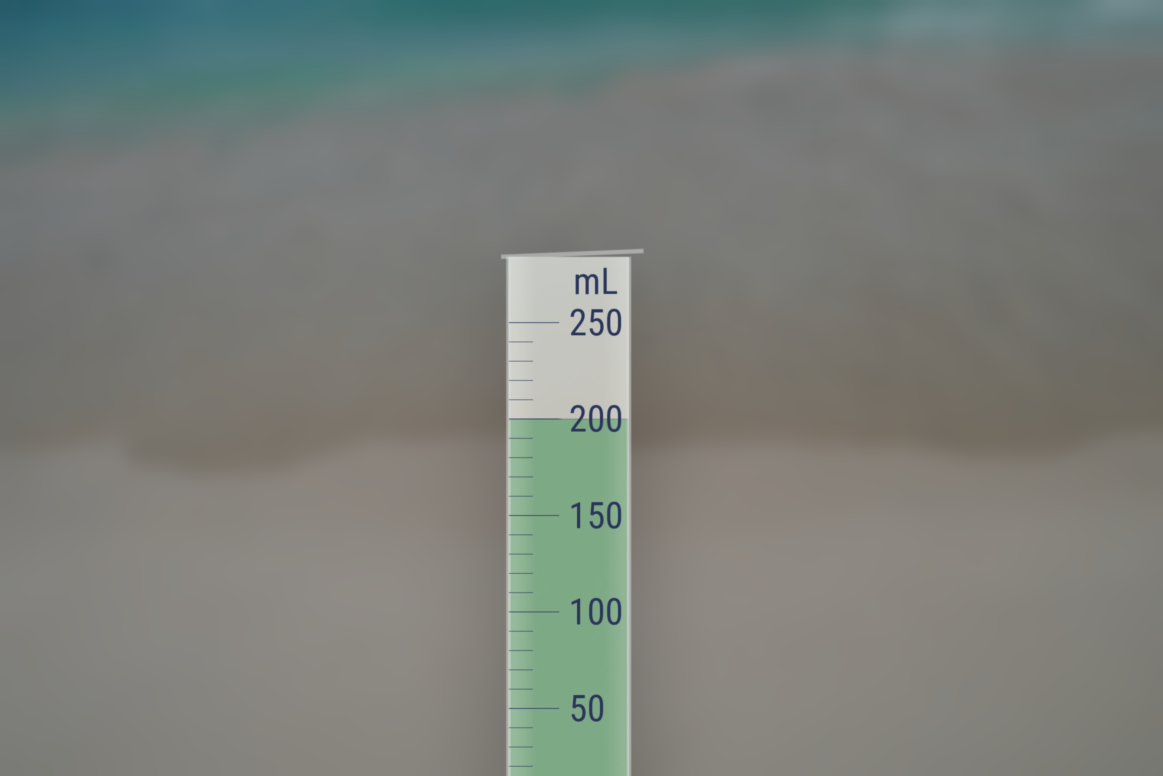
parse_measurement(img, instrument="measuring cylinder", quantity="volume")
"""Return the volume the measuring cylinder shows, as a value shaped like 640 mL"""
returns 200 mL
